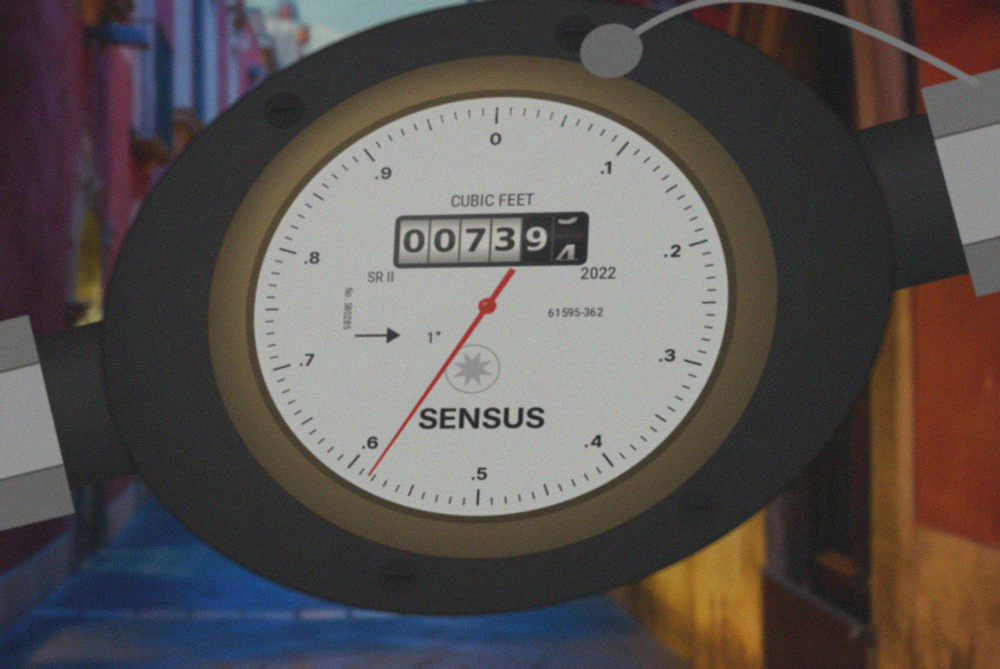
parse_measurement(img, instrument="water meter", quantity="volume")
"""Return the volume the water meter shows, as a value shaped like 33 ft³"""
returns 7393.58 ft³
